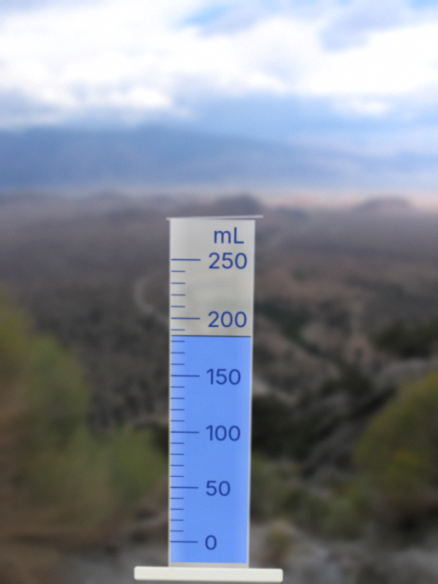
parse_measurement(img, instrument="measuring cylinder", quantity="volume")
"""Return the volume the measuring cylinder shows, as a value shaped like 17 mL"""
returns 185 mL
